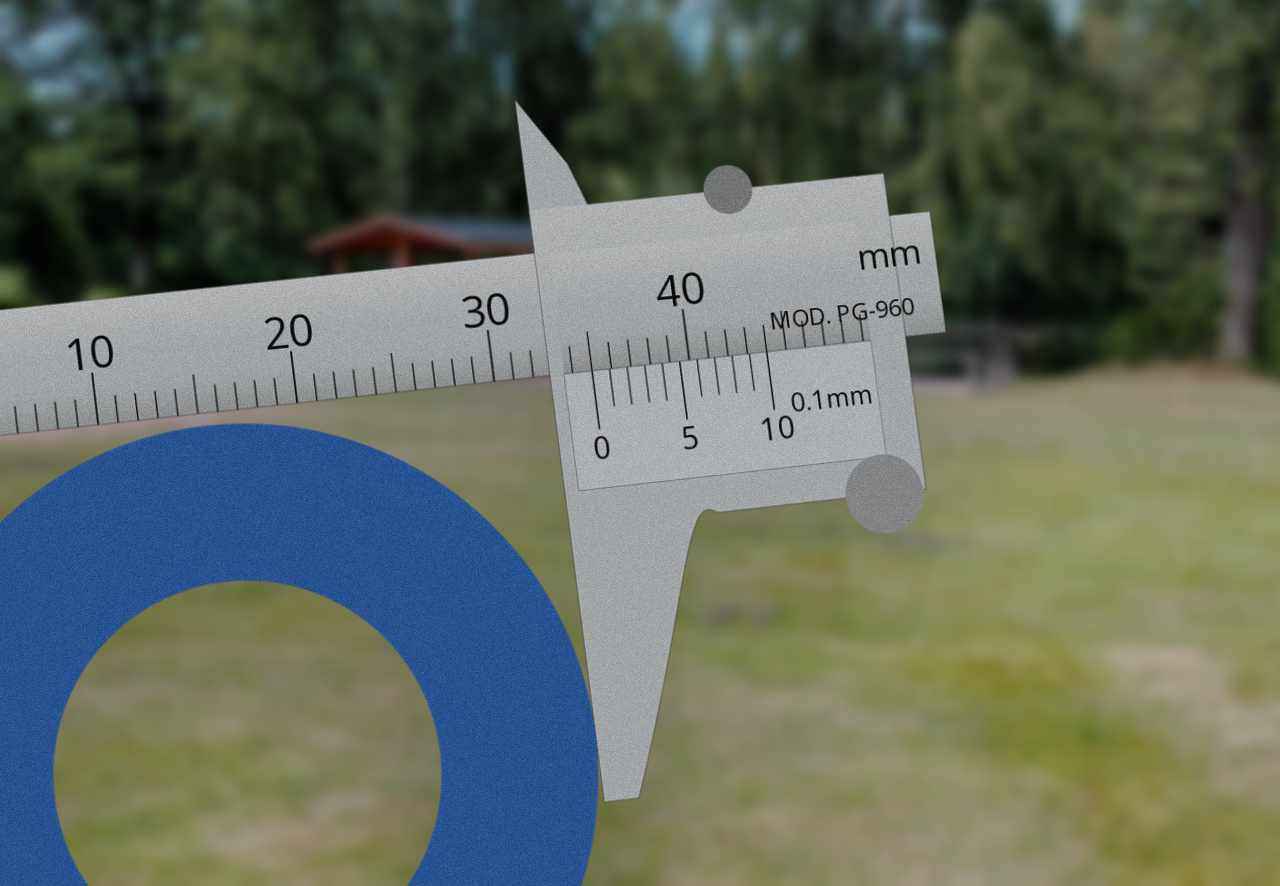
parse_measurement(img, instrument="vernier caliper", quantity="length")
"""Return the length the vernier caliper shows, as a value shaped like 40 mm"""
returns 35.0 mm
